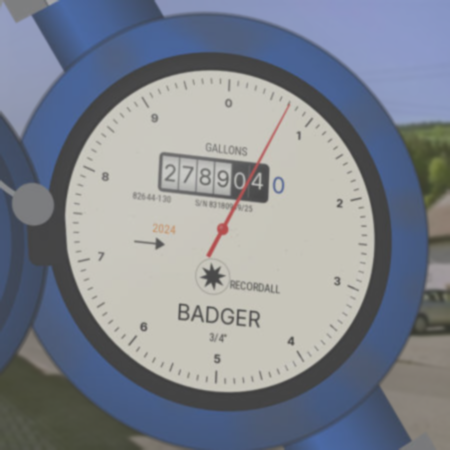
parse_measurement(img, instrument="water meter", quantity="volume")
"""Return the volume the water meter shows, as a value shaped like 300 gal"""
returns 2789040.7 gal
